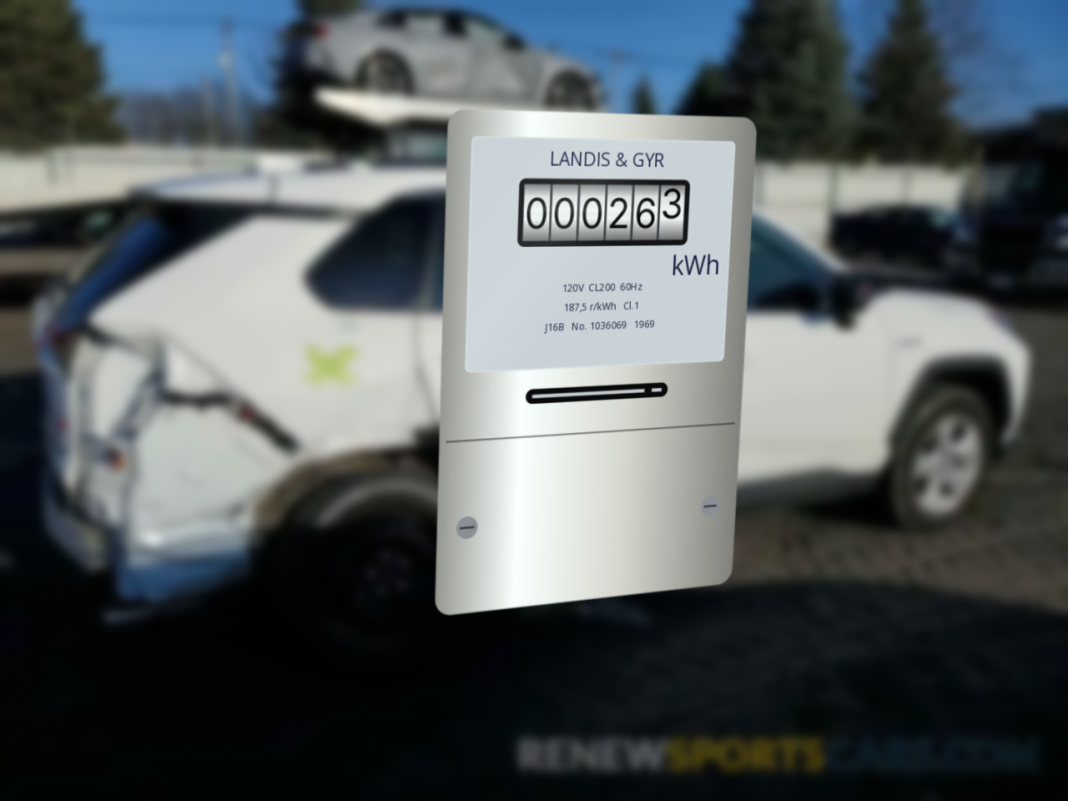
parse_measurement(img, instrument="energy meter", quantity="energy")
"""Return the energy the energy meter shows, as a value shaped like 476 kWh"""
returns 263 kWh
